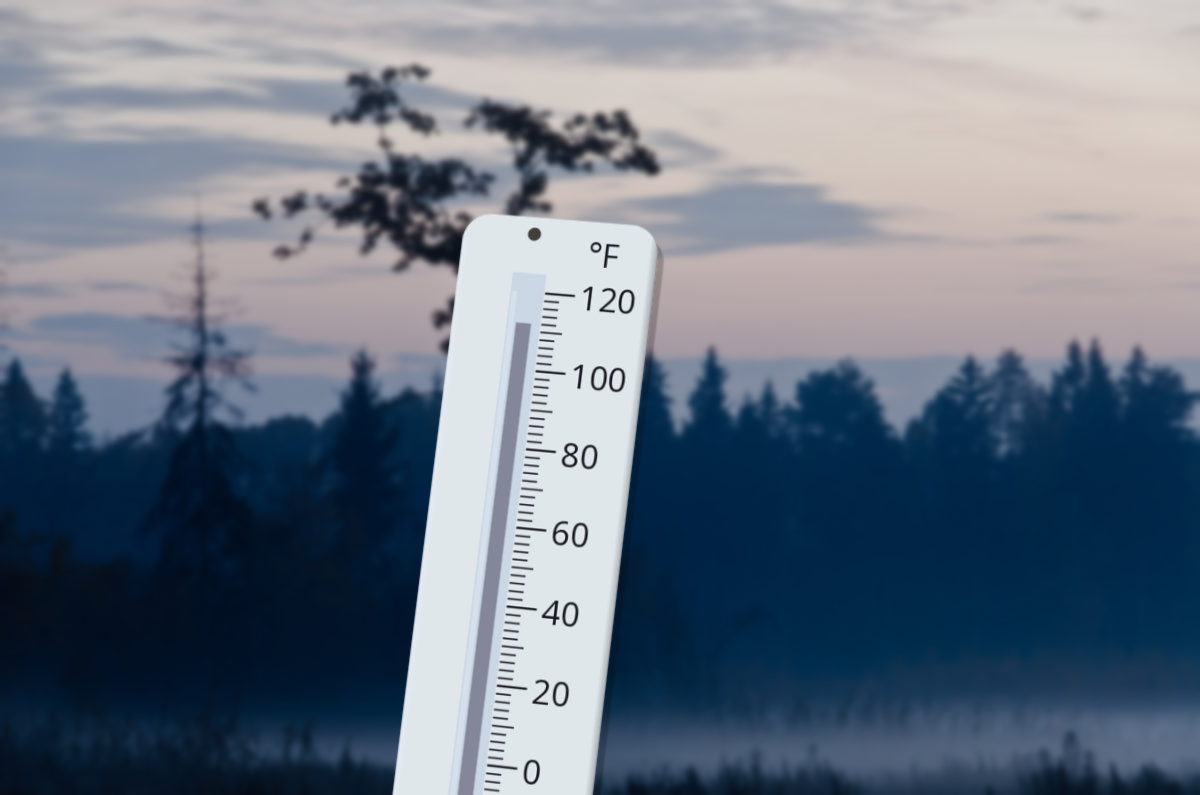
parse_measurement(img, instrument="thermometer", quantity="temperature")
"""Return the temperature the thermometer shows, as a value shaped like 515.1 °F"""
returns 112 °F
